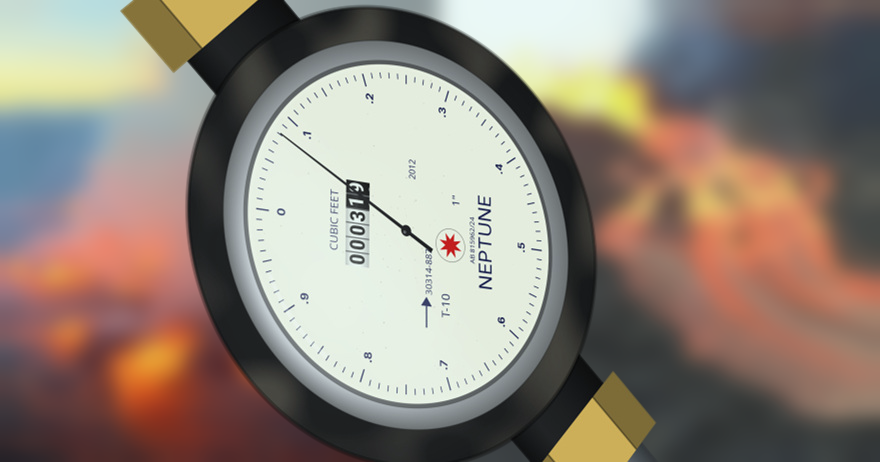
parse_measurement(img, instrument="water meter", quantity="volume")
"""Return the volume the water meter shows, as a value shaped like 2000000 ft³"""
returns 319.08 ft³
